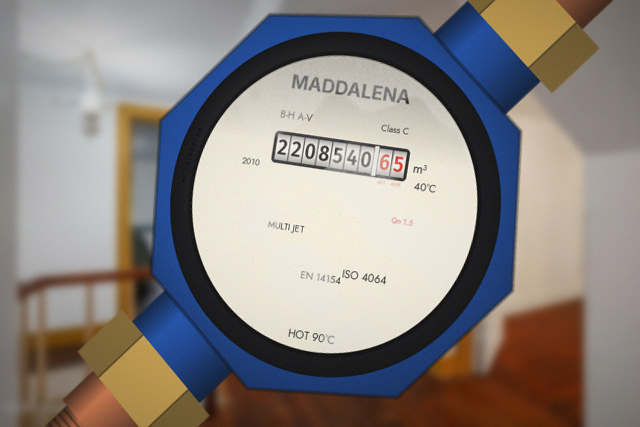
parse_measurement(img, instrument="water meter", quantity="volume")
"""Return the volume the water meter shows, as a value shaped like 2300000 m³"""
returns 2208540.65 m³
